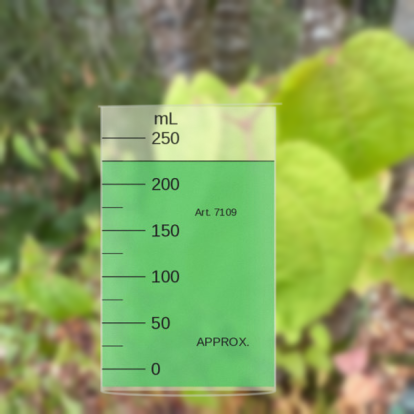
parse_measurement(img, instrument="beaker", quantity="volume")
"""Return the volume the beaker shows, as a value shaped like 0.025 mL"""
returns 225 mL
